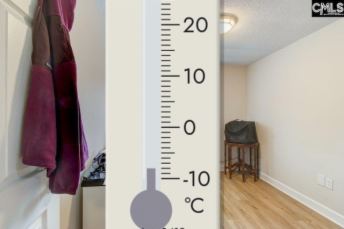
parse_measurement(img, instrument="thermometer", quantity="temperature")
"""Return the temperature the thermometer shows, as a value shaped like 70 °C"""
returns -8 °C
